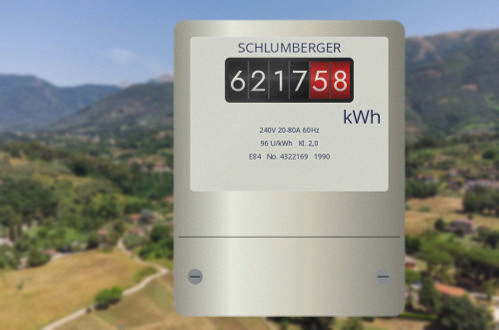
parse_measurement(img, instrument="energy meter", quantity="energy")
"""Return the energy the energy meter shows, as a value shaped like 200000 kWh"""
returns 6217.58 kWh
